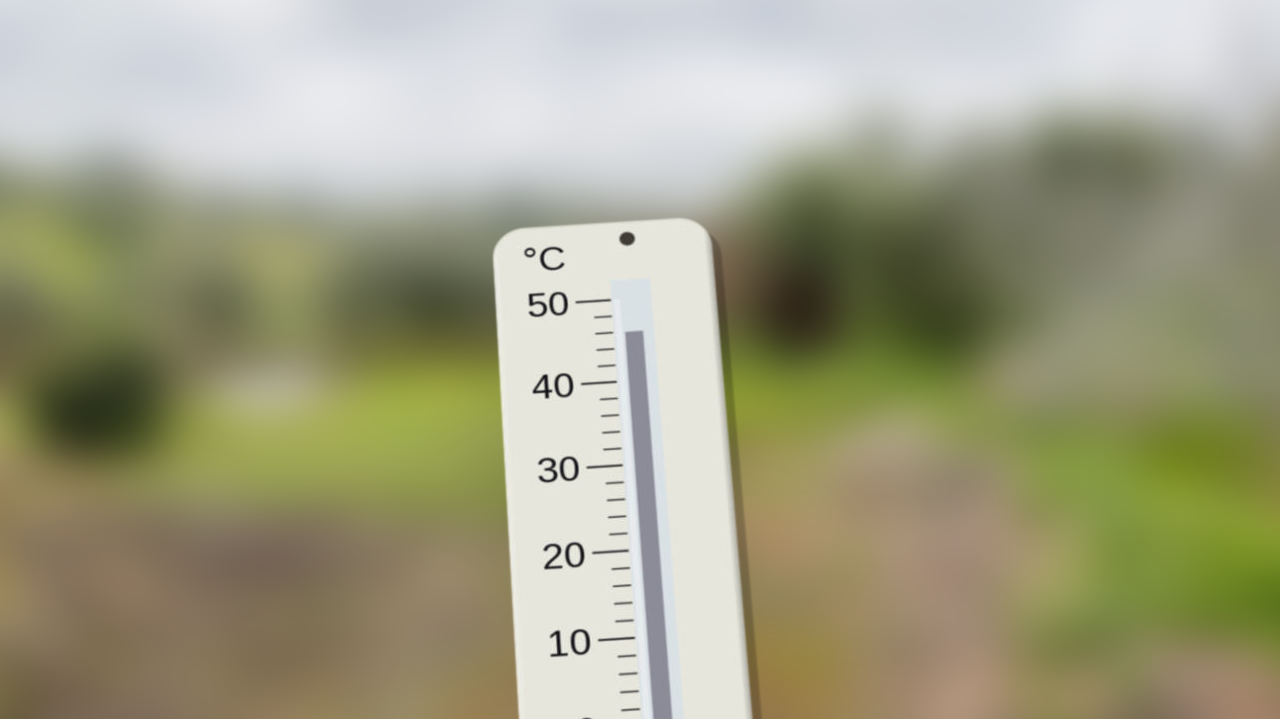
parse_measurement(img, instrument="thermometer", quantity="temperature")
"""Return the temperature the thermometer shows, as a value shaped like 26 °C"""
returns 46 °C
